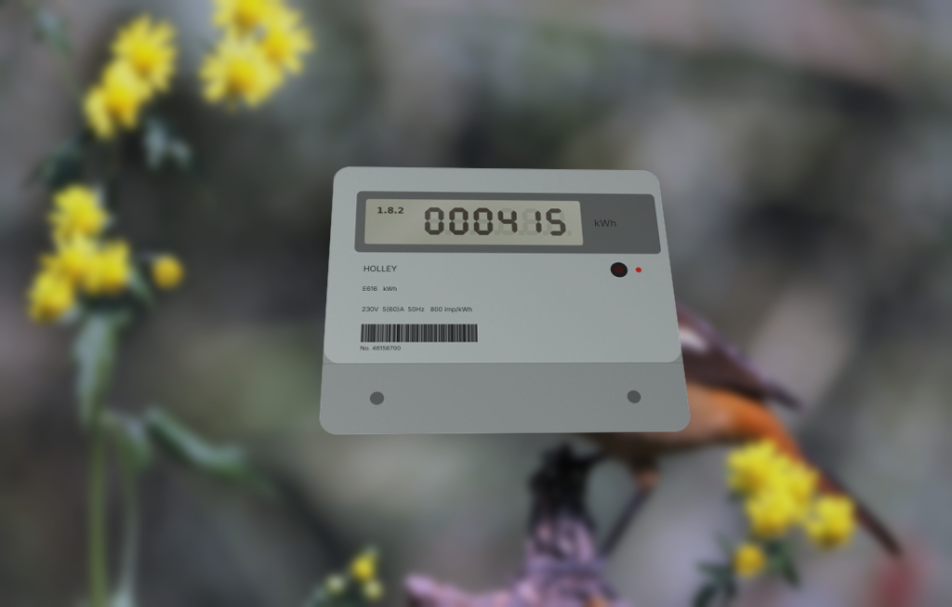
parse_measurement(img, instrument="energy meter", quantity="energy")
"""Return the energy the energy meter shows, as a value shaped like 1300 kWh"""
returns 415 kWh
